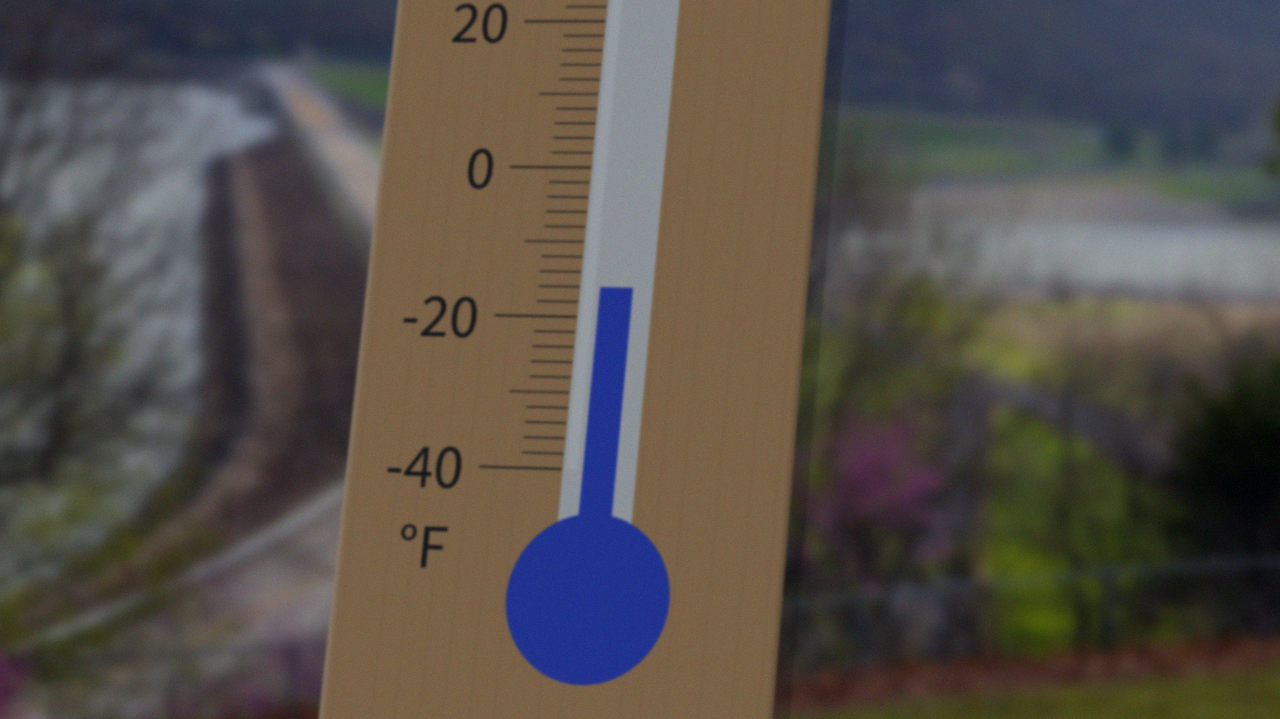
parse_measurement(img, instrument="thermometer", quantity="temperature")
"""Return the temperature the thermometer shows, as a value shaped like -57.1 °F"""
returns -16 °F
